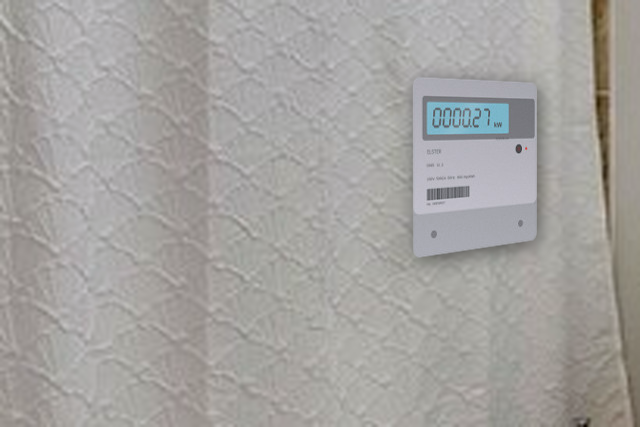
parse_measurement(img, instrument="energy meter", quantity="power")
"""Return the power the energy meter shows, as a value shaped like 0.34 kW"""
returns 0.27 kW
